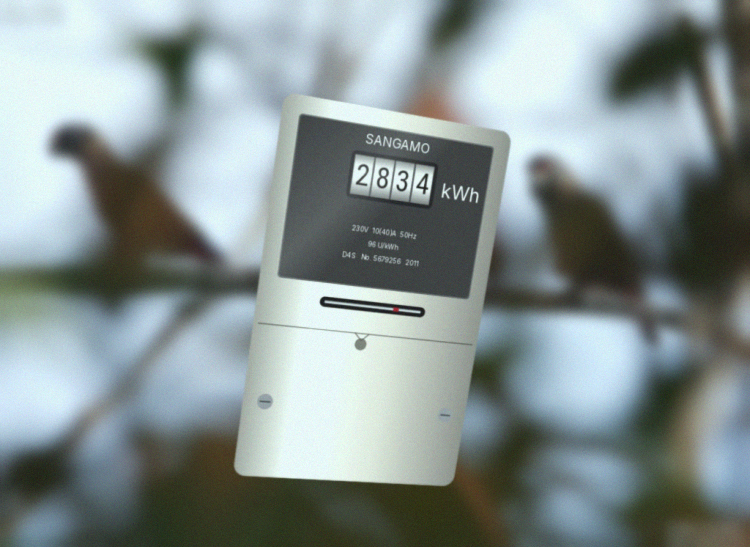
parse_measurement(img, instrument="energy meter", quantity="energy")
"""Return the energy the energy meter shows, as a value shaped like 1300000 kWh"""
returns 2834 kWh
